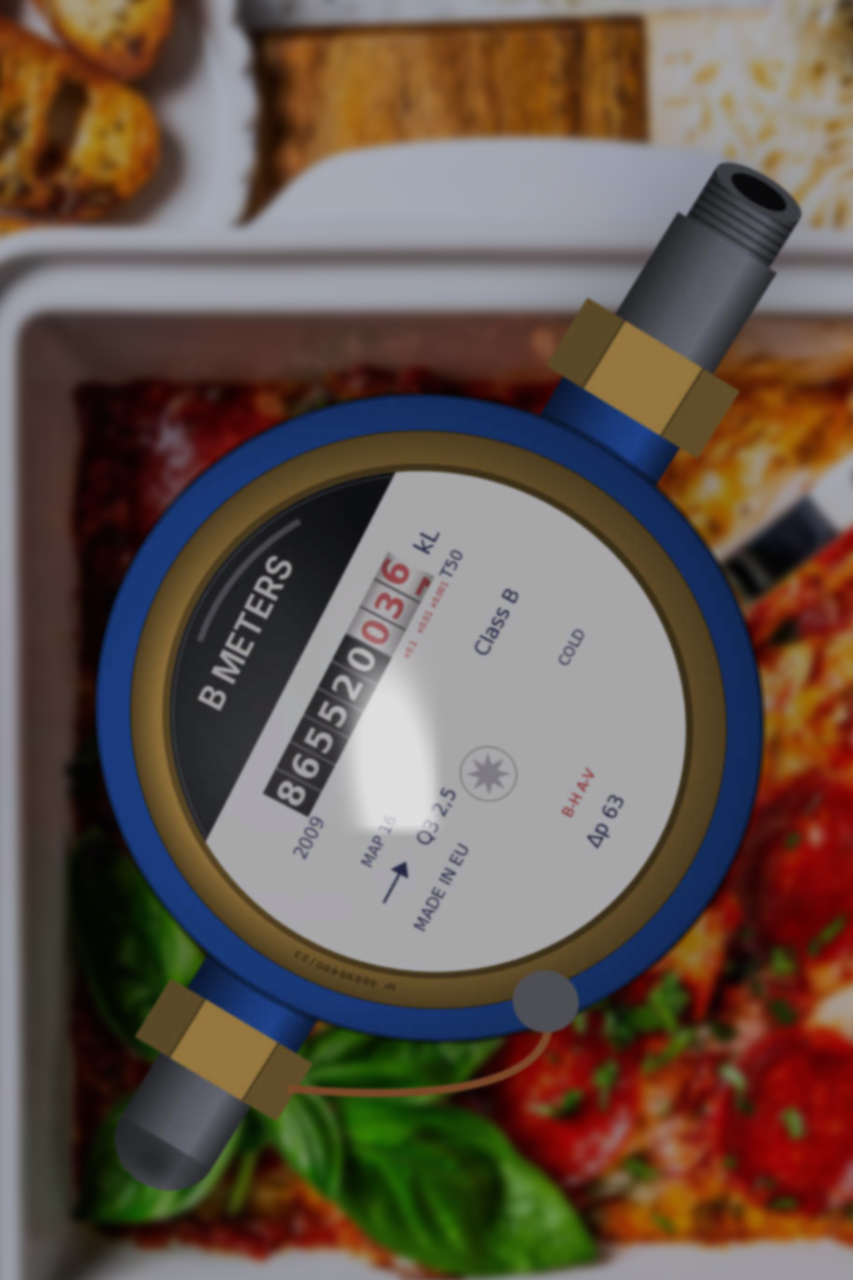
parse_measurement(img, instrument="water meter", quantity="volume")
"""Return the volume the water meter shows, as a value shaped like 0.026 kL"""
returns 865520.036 kL
